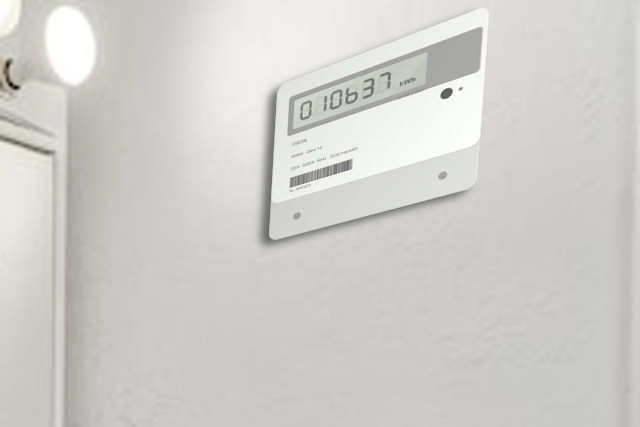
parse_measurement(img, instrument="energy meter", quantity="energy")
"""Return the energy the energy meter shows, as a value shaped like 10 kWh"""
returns 10637 kWh
